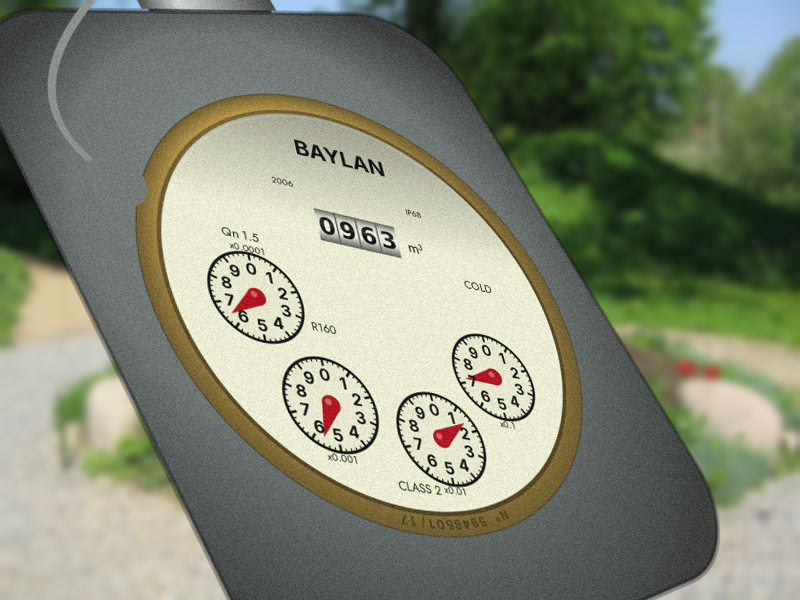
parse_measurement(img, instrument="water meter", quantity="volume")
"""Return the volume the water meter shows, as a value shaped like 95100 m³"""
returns 963.7156 m³
